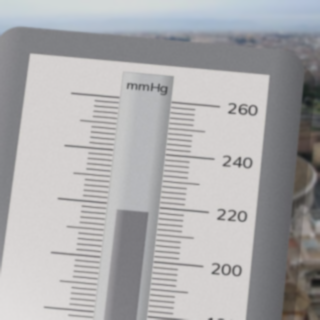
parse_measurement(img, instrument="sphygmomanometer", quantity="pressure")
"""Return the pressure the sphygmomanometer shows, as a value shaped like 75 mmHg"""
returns 218 mmHg
